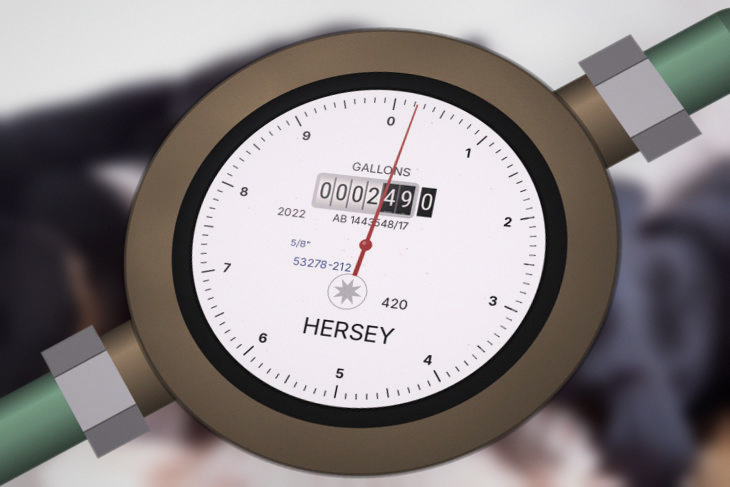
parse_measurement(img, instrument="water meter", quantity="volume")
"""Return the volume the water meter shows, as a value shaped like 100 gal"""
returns 2490.2 gal
